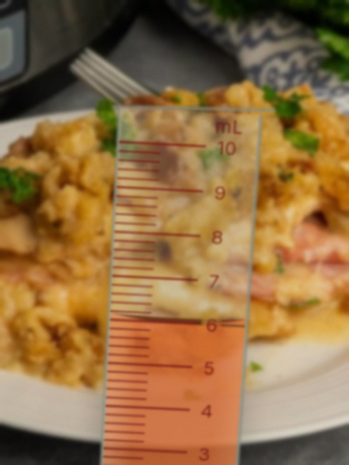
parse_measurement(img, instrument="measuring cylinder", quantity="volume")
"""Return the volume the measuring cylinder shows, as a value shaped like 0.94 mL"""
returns 6 mL
